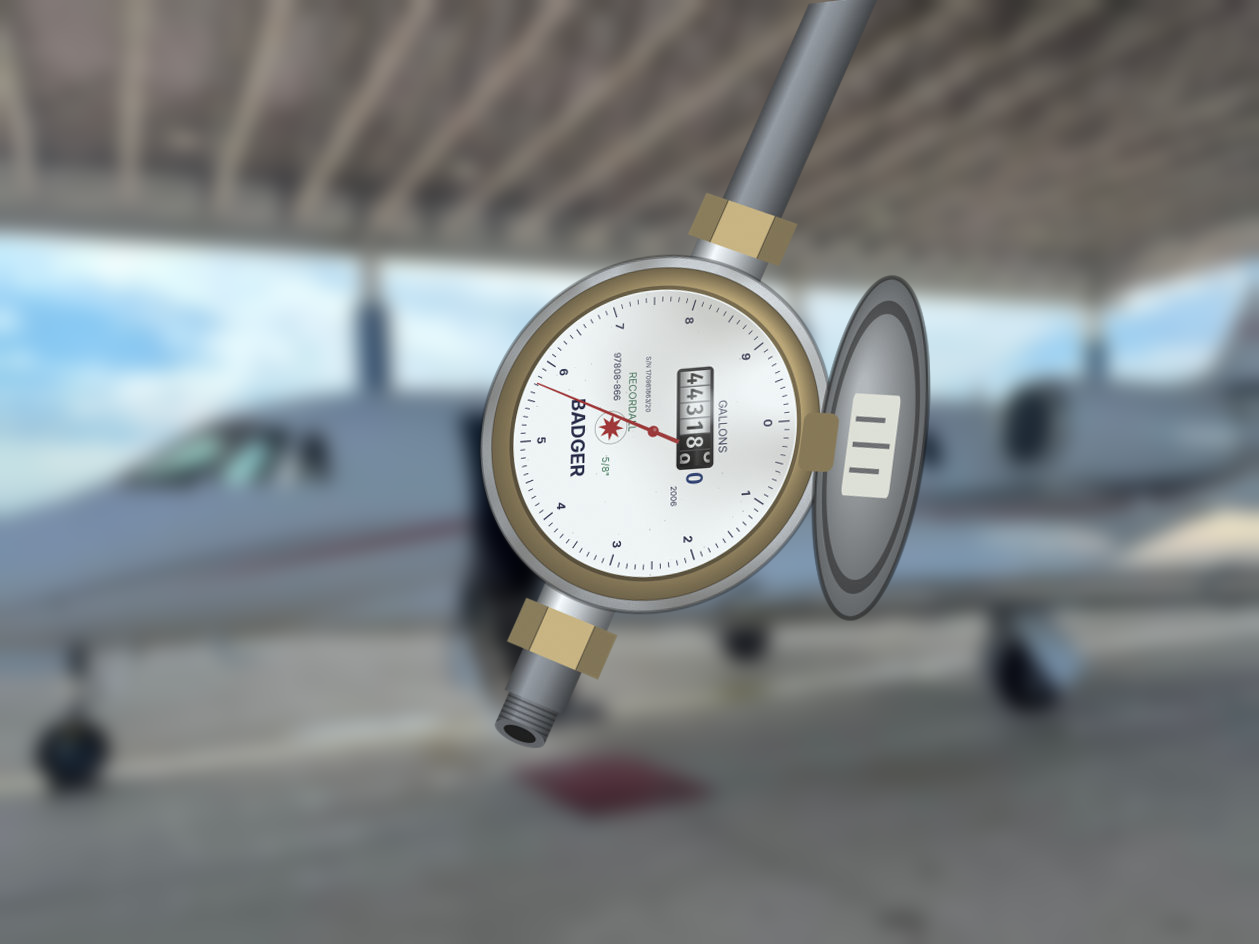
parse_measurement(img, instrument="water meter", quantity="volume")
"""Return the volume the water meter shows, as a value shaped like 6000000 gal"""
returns 4431885.7 gal
